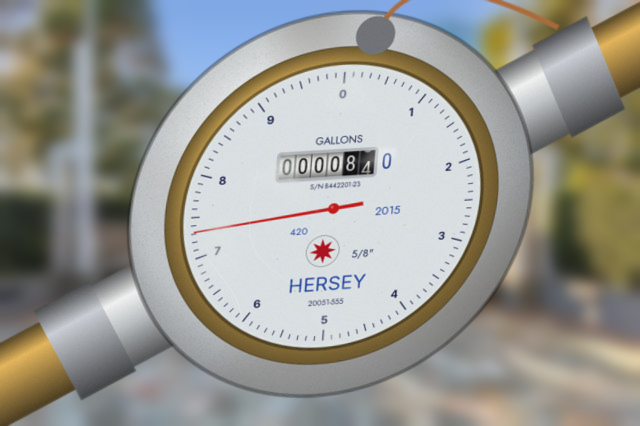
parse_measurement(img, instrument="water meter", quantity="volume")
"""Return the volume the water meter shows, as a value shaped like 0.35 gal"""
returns 837.3 gal
